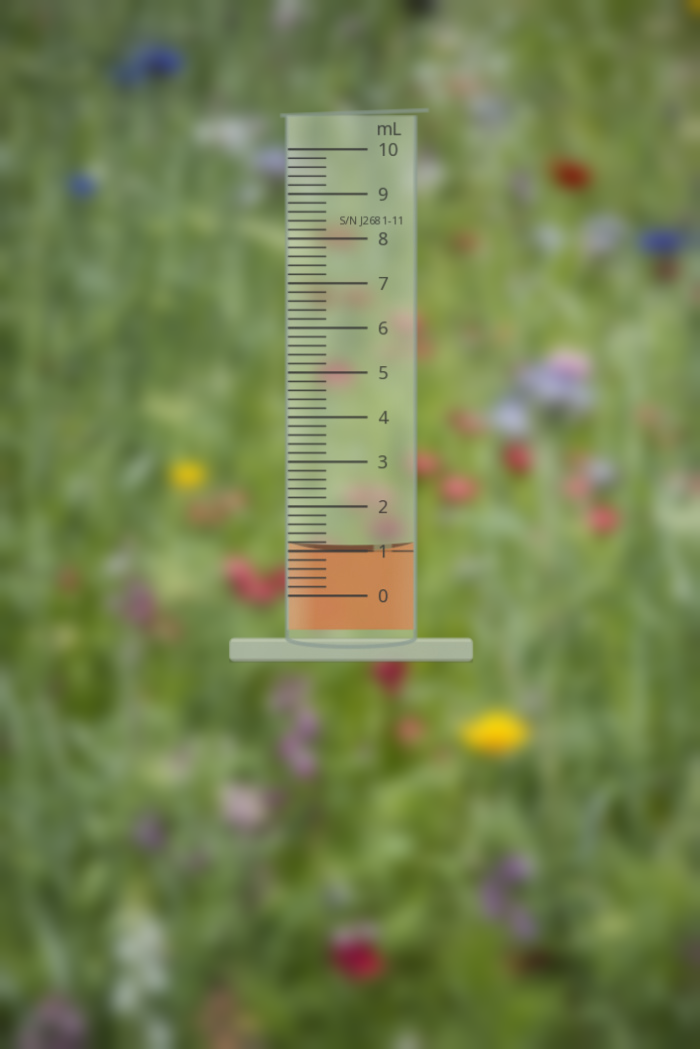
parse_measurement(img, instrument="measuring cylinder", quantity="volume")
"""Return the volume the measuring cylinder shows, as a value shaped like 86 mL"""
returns 1 mL
